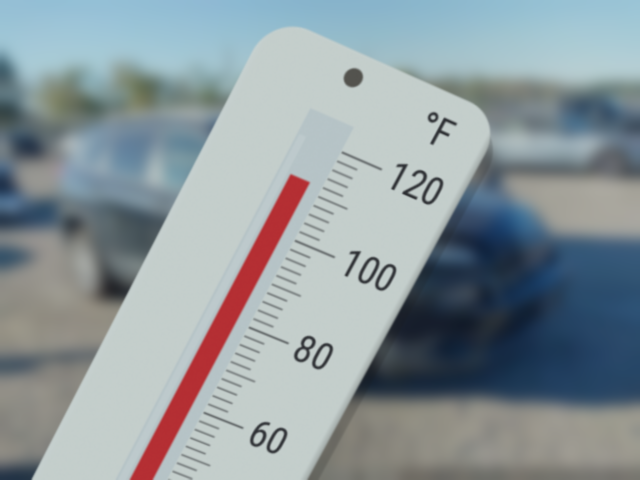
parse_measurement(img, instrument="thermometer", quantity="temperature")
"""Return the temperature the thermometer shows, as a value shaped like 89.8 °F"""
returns 112 °F
